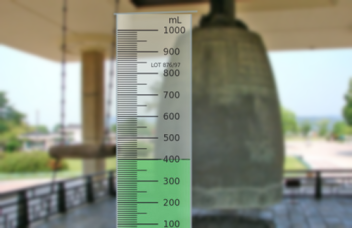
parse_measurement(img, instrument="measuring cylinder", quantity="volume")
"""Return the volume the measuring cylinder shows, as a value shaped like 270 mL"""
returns 400 mL
